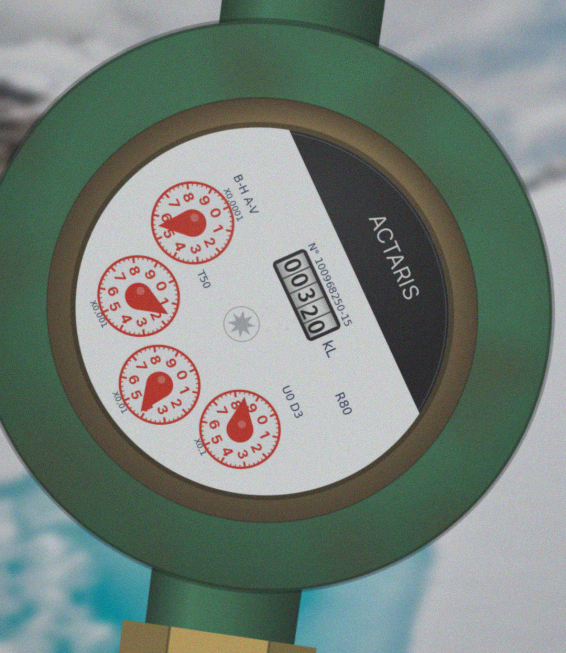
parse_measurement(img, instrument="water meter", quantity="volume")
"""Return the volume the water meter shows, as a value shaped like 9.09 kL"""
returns 319.8415 kL
